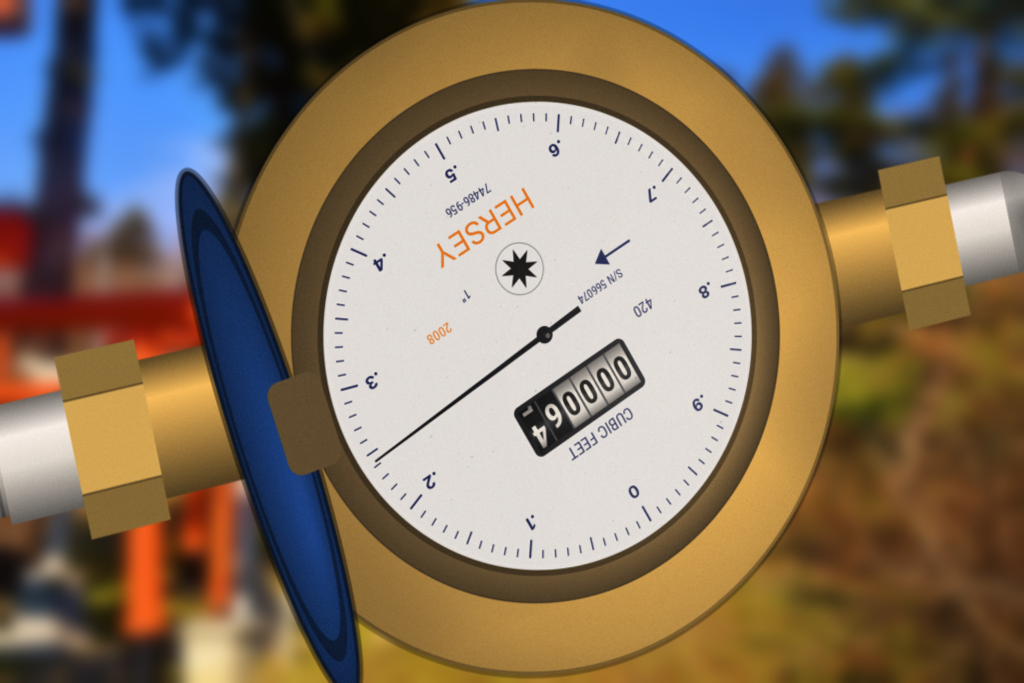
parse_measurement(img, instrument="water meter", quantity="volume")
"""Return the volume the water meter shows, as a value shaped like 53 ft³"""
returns 64.24 ft³
